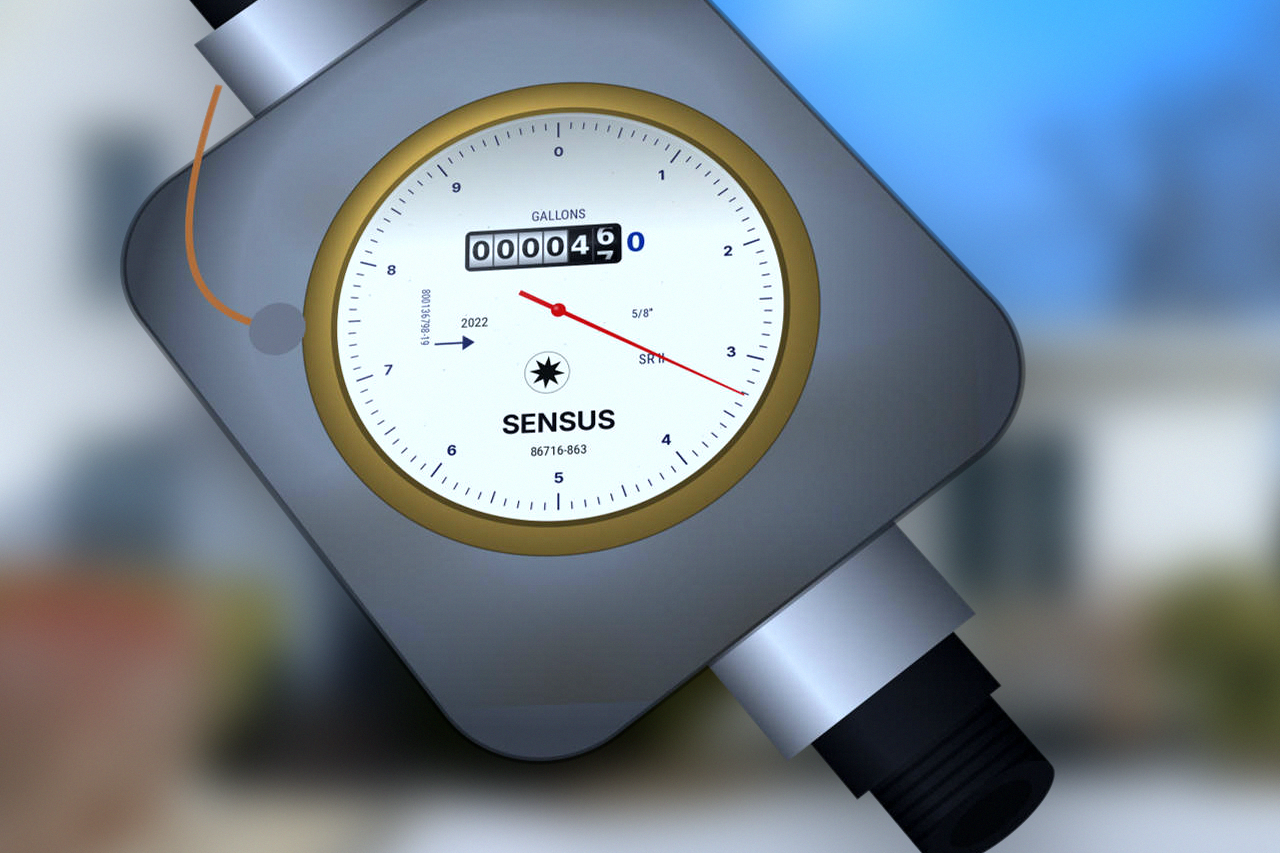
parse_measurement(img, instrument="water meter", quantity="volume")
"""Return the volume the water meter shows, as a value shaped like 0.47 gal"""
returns 463.3 gal
